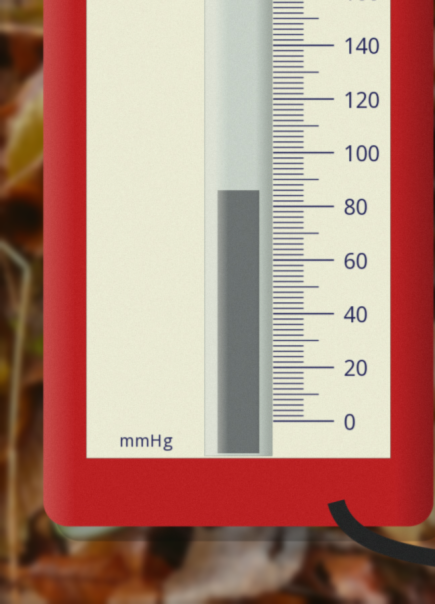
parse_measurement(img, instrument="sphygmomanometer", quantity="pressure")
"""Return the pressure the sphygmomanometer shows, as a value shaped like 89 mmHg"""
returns 86 mmHg
